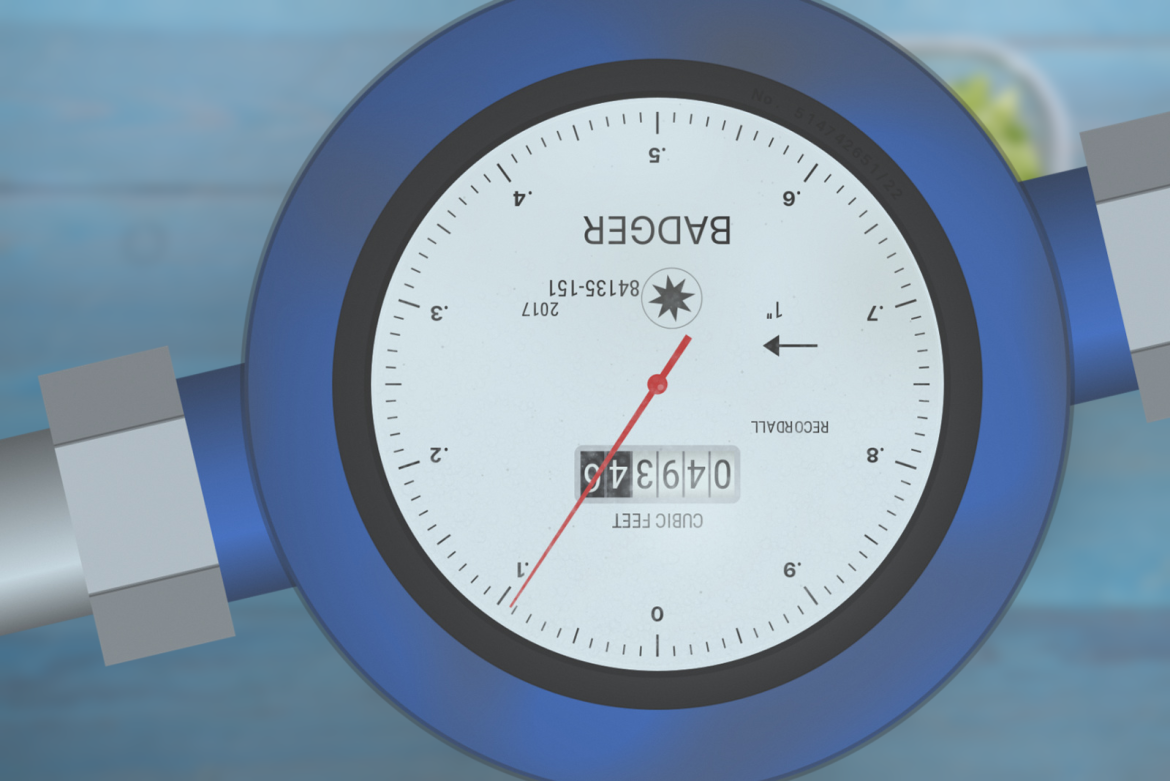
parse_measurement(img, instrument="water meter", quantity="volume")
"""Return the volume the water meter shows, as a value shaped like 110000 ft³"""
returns 49346.09 ft³
